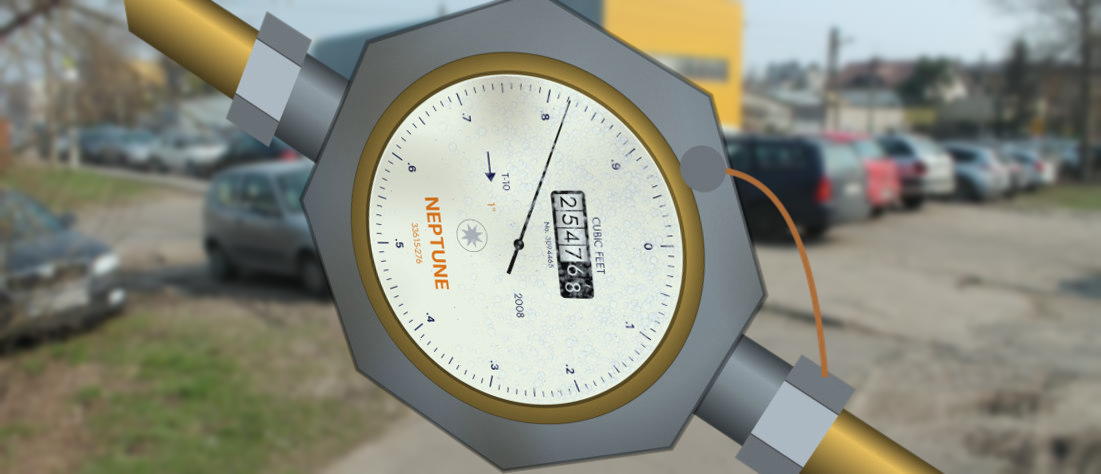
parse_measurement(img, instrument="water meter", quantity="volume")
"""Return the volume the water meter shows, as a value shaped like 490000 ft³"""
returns 254767.82 ft³
